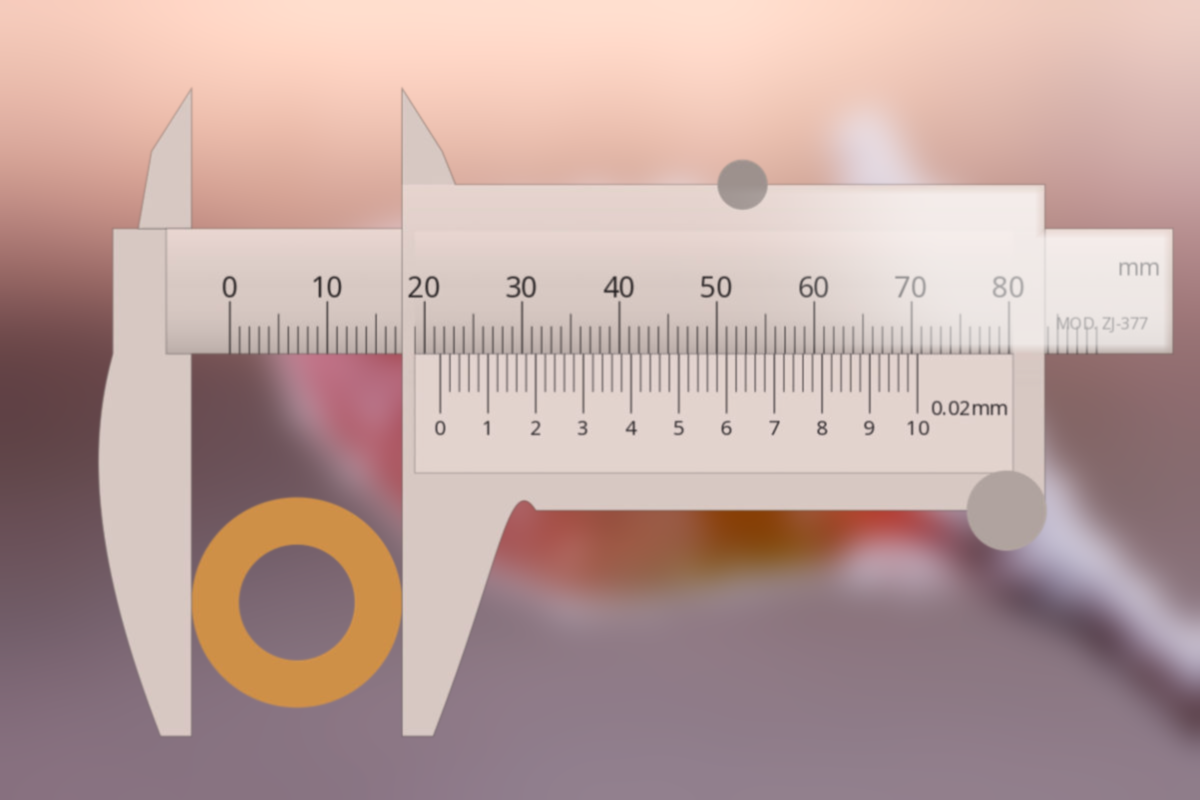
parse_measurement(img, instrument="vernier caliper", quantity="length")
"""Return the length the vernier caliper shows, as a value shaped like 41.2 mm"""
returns 21.6 mm
